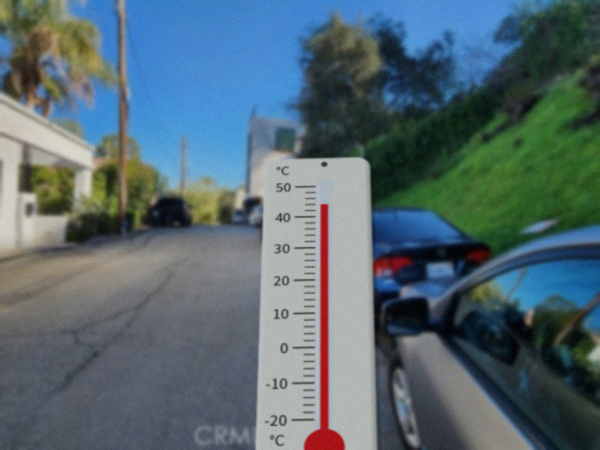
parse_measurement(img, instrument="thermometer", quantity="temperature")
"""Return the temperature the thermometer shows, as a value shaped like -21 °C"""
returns 44 °C
